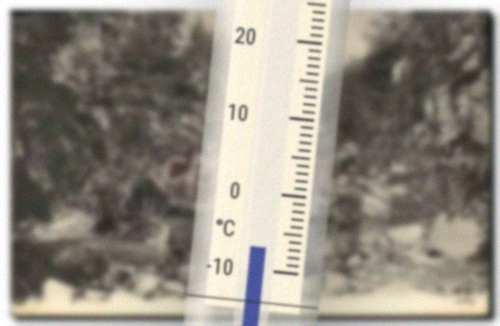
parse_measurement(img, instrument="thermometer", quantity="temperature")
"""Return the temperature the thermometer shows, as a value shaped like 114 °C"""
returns -7 °C
